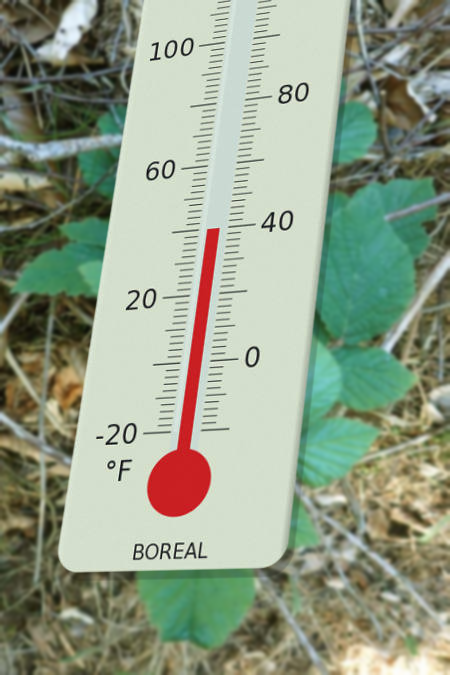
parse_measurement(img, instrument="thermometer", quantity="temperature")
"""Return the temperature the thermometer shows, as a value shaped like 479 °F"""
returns 40 °F
